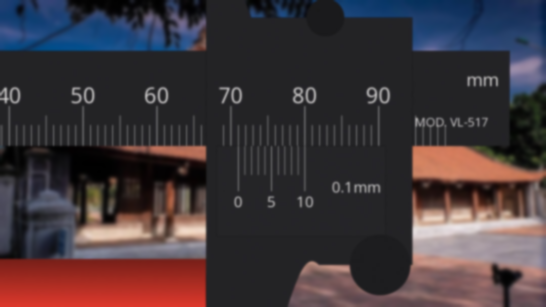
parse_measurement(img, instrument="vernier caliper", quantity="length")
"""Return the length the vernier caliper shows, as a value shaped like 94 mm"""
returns 71.0 mm
